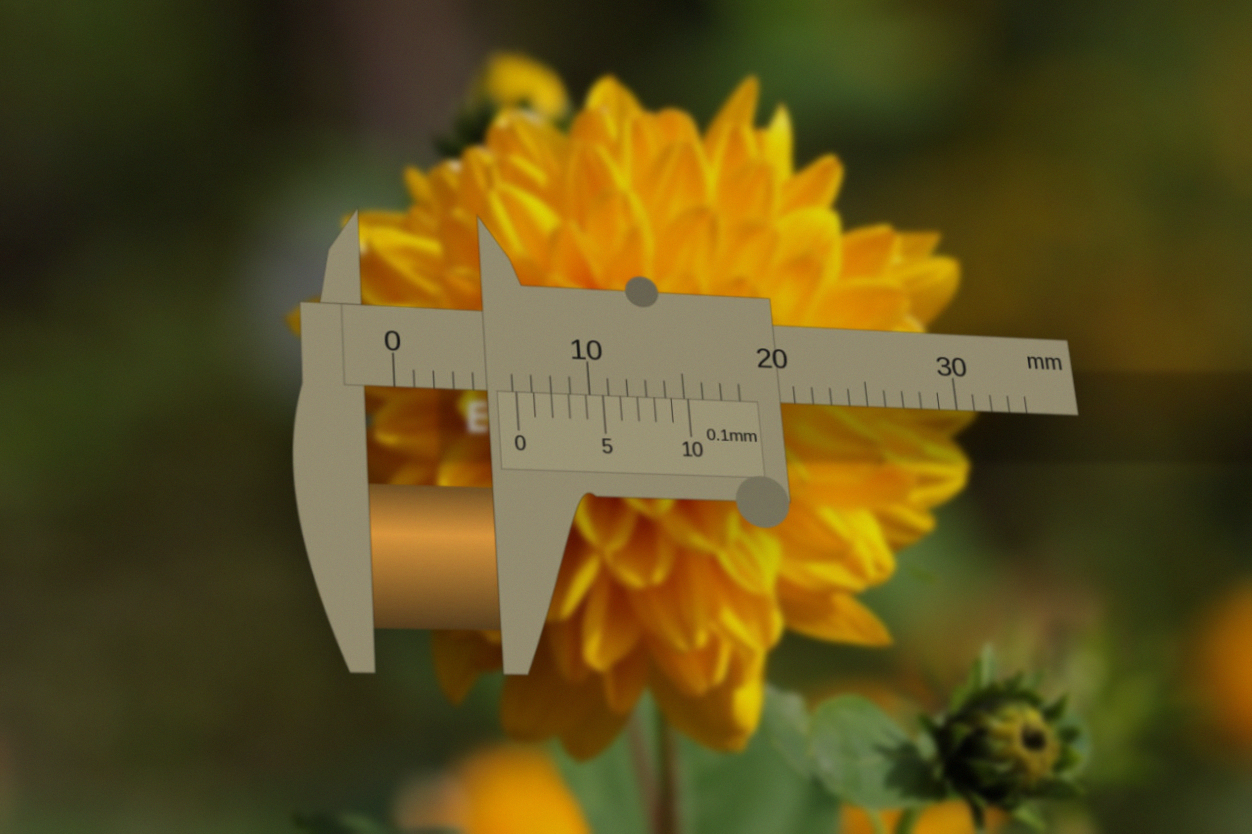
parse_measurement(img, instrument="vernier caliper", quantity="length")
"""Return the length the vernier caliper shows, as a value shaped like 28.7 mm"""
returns 6.2 mm
